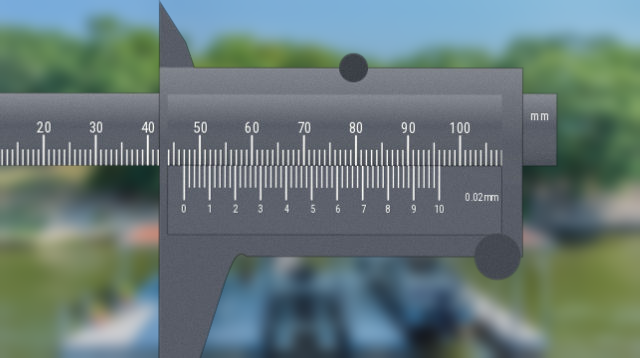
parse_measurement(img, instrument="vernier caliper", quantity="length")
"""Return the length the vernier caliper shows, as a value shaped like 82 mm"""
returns 47.0 mm
